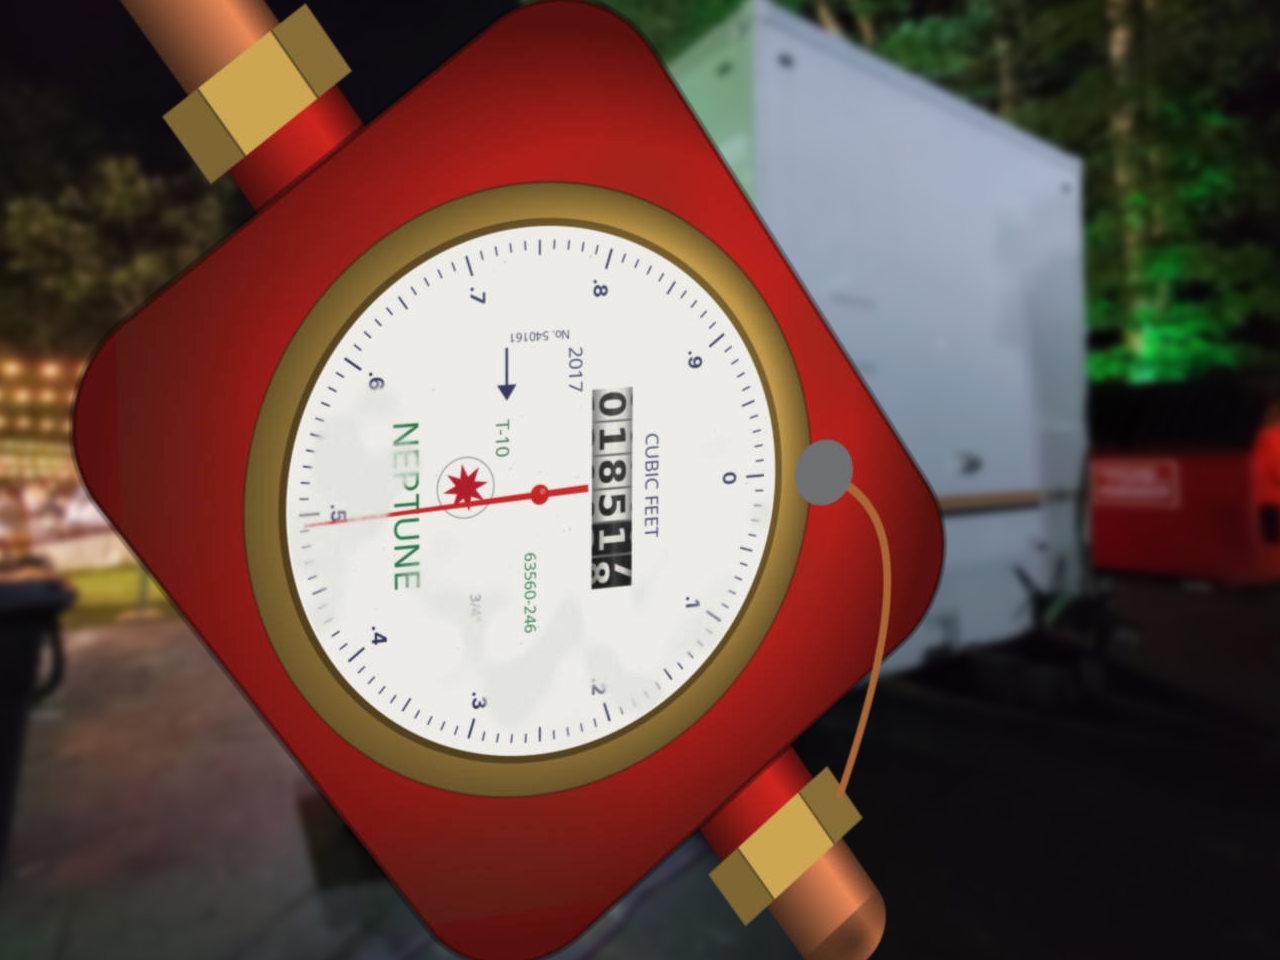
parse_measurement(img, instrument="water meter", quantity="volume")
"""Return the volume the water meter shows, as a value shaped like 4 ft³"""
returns 18517.49 ft³
